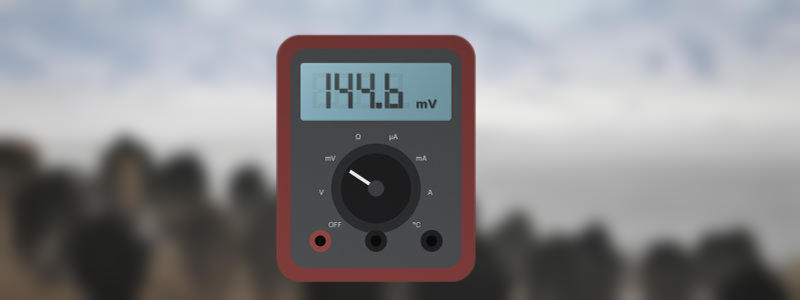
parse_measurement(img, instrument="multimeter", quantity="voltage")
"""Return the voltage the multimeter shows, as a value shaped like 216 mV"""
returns 144.6 mV
